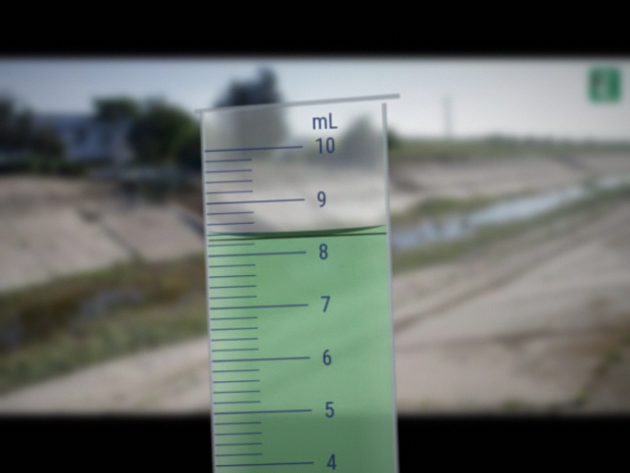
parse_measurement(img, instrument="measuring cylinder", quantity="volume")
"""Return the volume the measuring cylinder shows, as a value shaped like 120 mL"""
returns 8.3 mL
